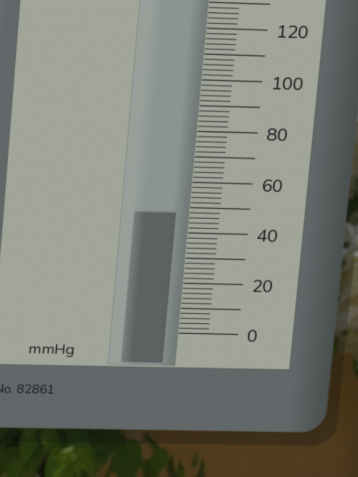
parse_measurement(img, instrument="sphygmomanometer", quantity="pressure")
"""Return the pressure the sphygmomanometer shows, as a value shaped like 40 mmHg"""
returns 48 mmHg
